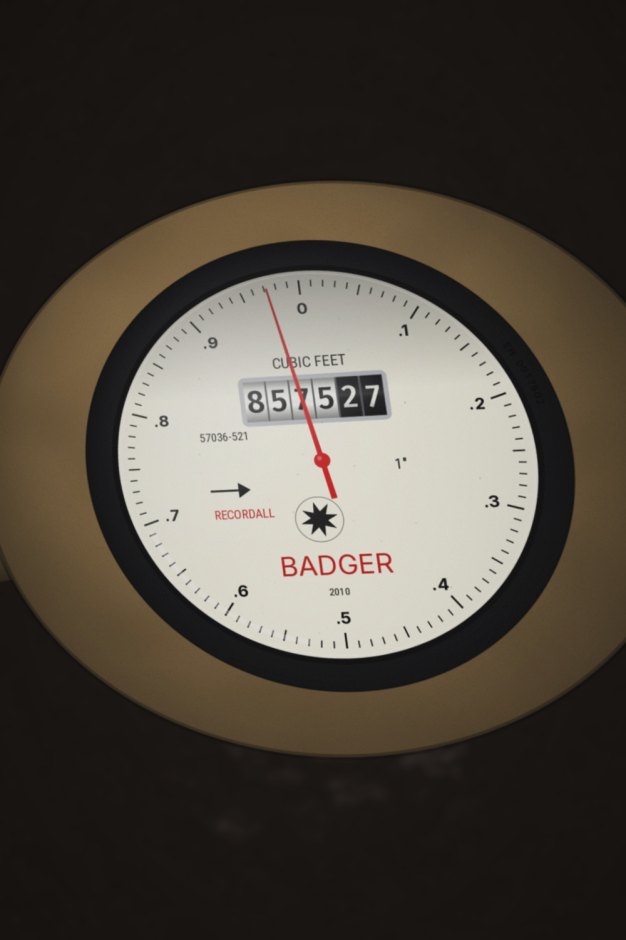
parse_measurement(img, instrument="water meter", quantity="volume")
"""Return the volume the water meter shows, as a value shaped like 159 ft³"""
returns 857526.97 ft³
